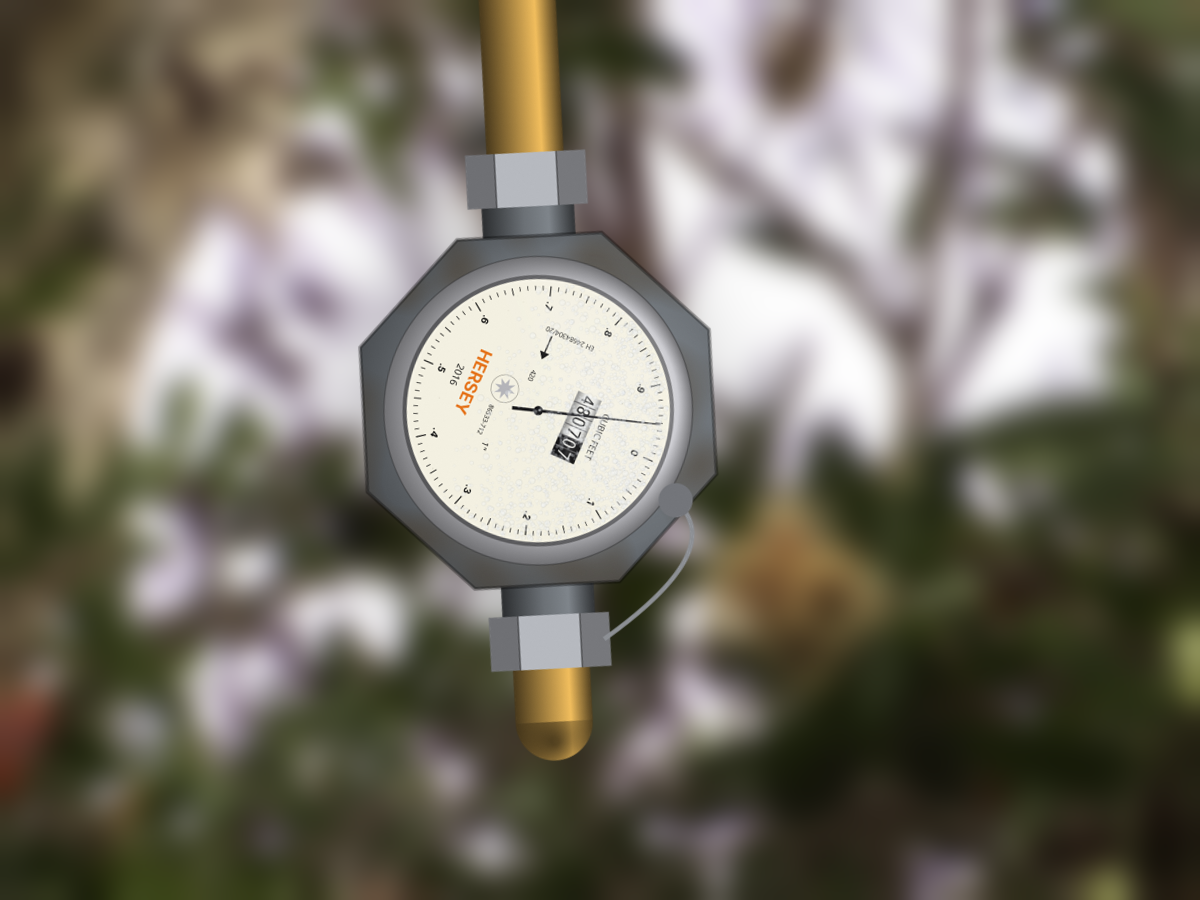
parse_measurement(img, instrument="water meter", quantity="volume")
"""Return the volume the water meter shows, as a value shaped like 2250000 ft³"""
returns 480706.95 ft³
